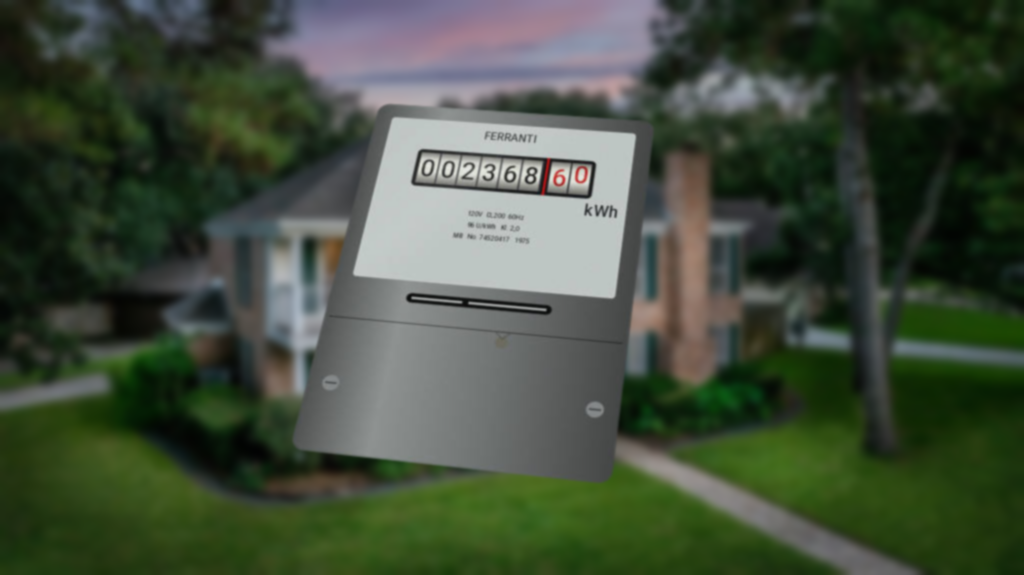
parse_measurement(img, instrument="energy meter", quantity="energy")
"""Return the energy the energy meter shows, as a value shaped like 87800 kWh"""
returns 2368.60 kWh
